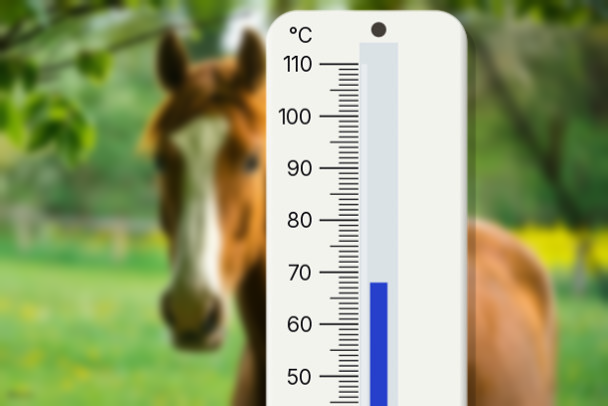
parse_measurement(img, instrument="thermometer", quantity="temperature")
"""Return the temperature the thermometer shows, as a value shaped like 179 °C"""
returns 68 °C
